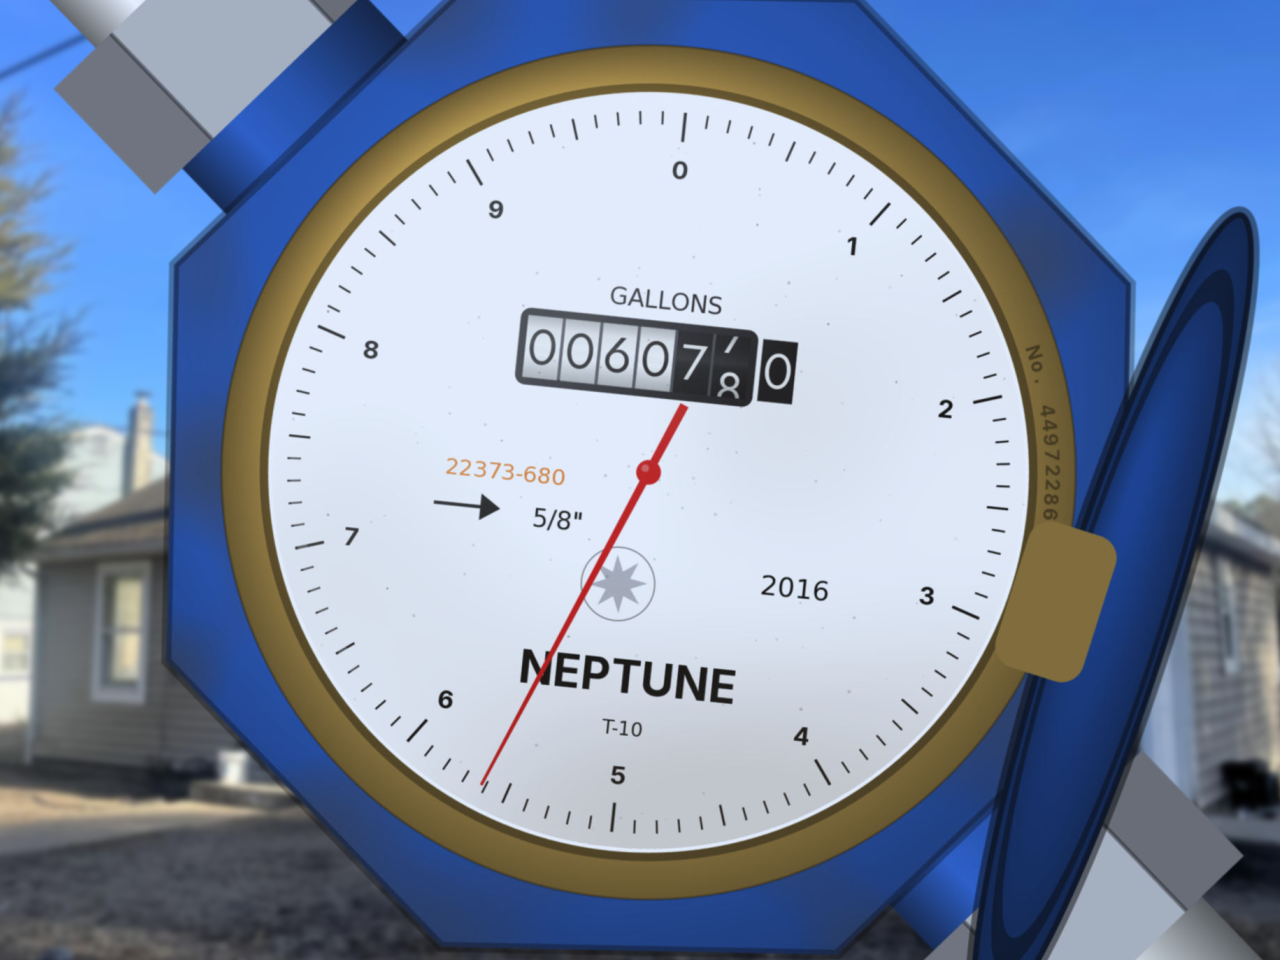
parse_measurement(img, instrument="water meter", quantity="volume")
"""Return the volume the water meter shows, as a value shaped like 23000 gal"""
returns 60775.6 gal
